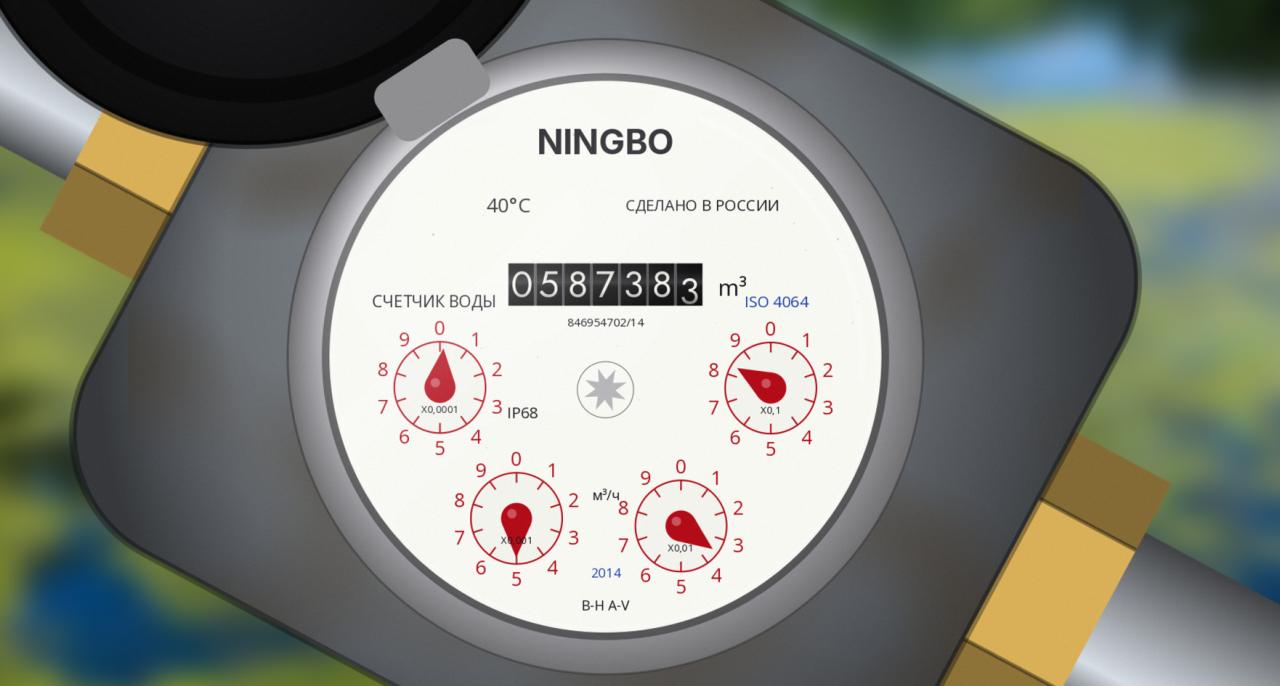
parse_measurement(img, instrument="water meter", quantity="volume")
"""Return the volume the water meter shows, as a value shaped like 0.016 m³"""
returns 587382.8350 m³
